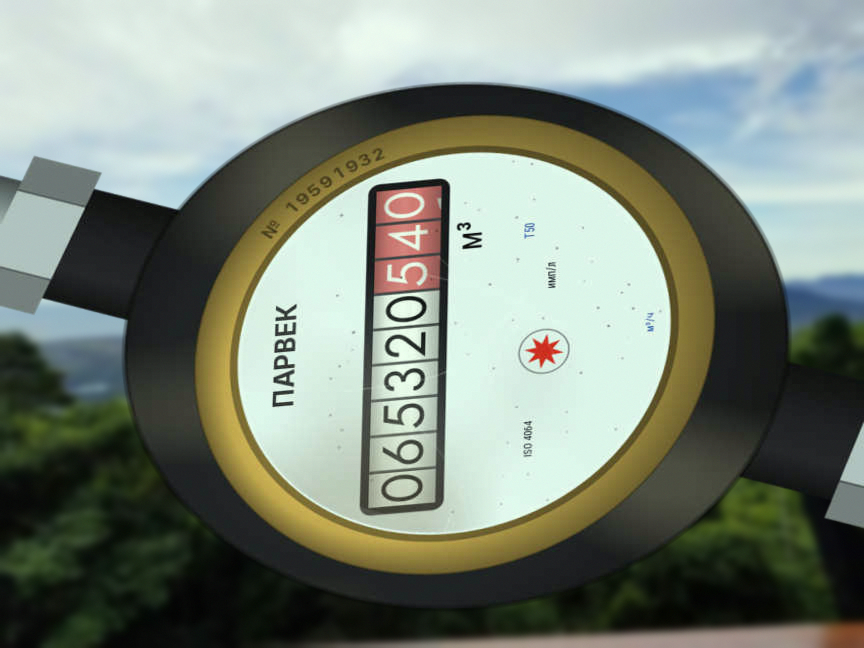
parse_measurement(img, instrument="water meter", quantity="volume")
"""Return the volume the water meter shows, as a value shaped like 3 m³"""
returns 65320.540 m³
